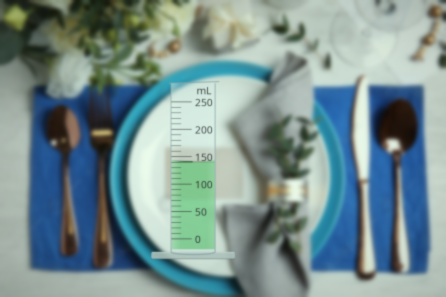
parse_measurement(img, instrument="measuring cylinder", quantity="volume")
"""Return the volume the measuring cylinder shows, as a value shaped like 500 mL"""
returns 140 mL
